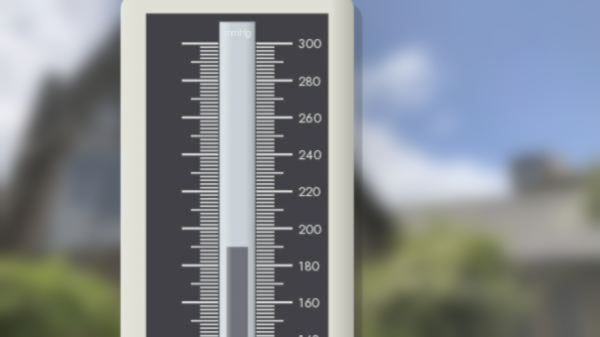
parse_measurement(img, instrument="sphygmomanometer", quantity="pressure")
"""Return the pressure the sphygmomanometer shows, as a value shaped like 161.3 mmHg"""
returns 190 mmHg
